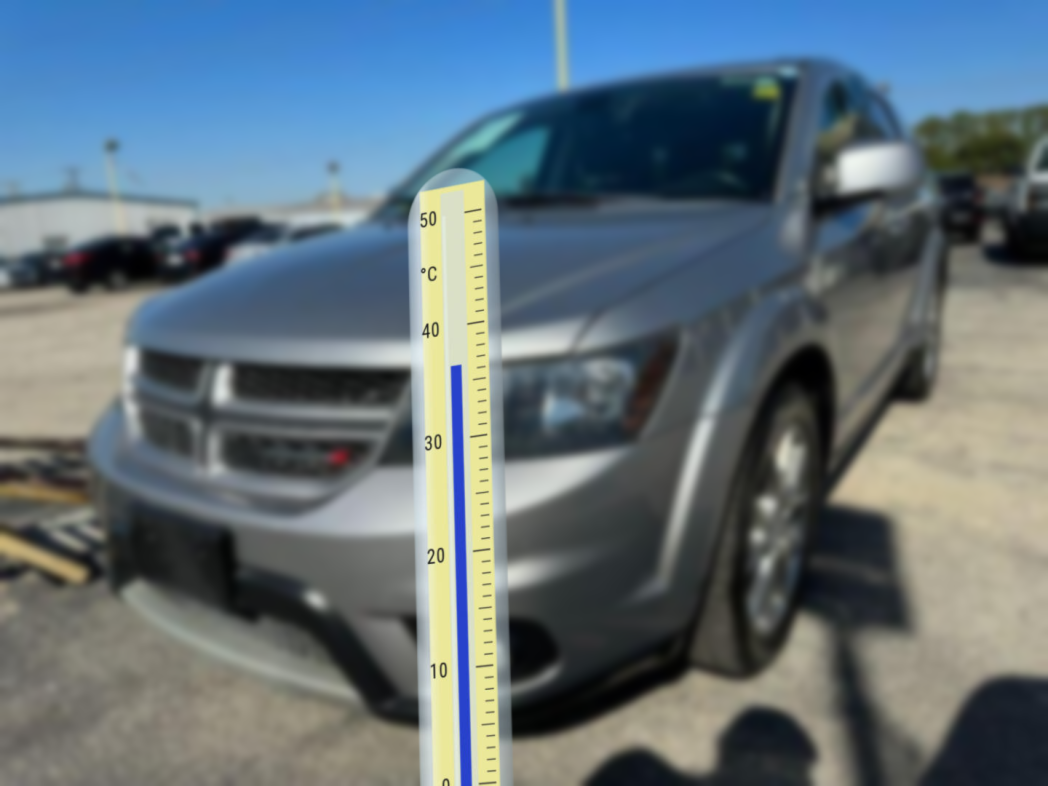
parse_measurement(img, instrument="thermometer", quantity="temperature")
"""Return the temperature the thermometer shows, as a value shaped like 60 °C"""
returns 36.5 °C
